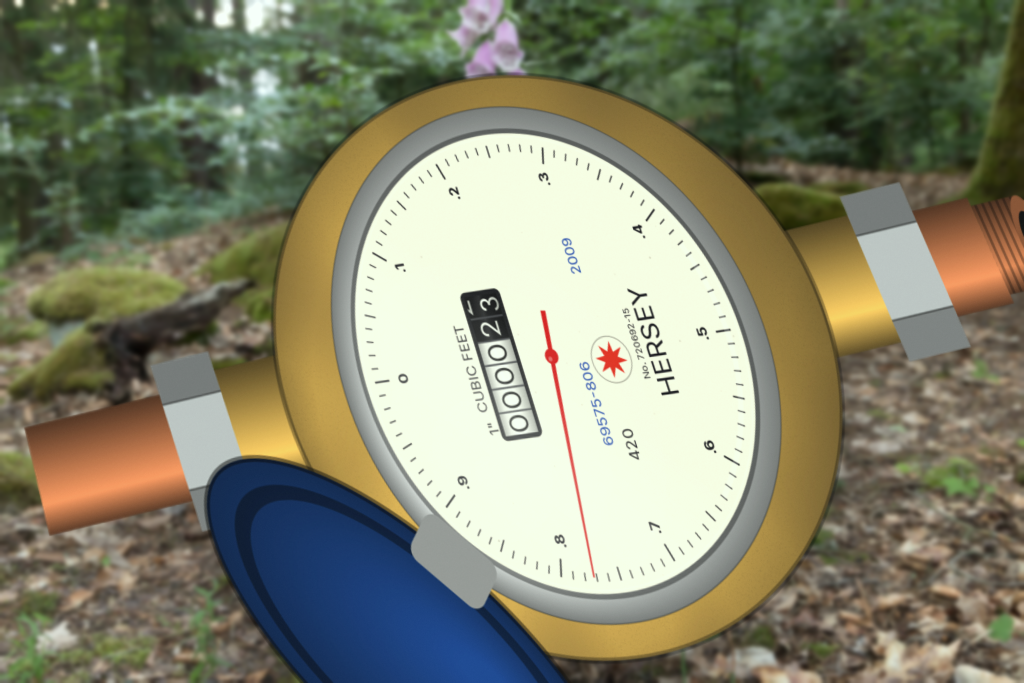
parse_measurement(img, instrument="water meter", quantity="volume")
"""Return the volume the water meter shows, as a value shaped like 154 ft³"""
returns 22.77 ft³
